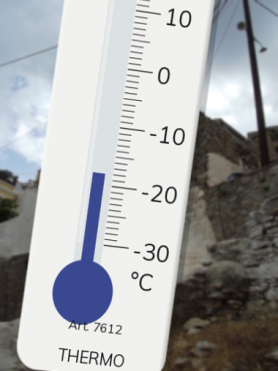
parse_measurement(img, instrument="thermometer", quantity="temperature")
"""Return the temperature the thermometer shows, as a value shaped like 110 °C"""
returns -18 °C
